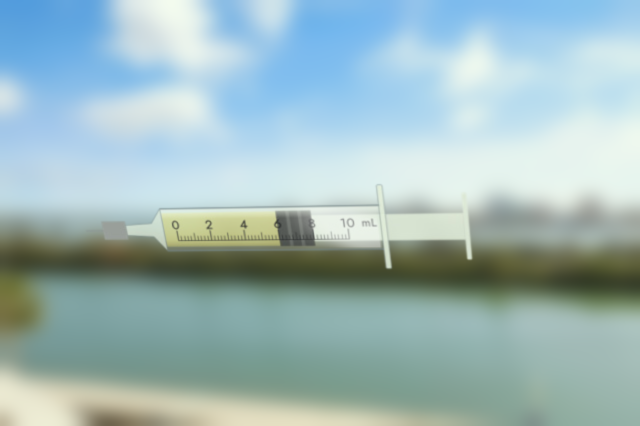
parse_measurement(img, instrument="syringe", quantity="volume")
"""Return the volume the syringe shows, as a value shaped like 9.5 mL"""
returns 6 mL
